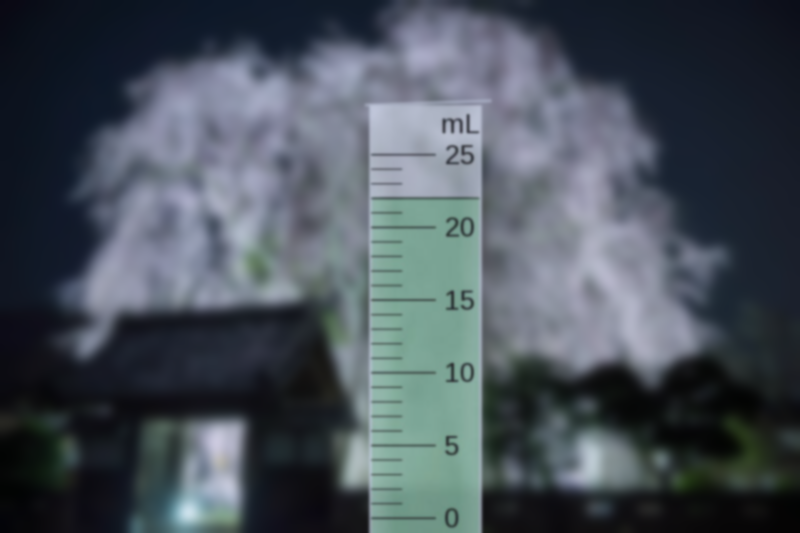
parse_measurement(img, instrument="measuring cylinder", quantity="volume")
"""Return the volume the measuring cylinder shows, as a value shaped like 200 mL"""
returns 22 mL
